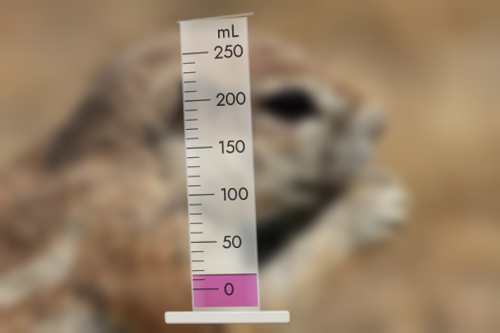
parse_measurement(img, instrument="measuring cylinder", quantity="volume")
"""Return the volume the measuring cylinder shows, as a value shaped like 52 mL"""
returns 15 mL
